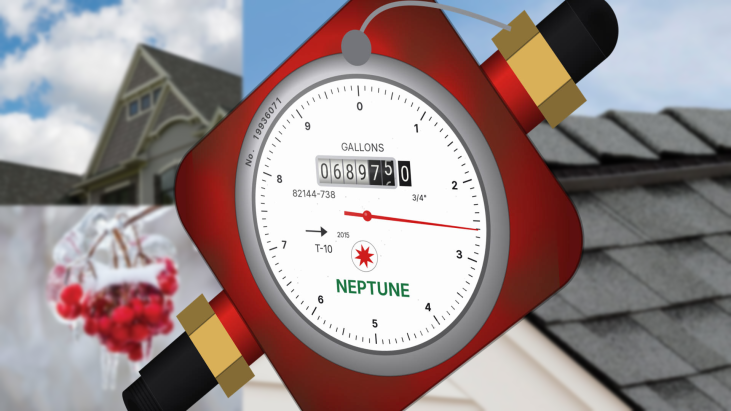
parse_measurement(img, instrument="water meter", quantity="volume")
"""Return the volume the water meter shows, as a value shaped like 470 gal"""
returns 689752.6 gal
